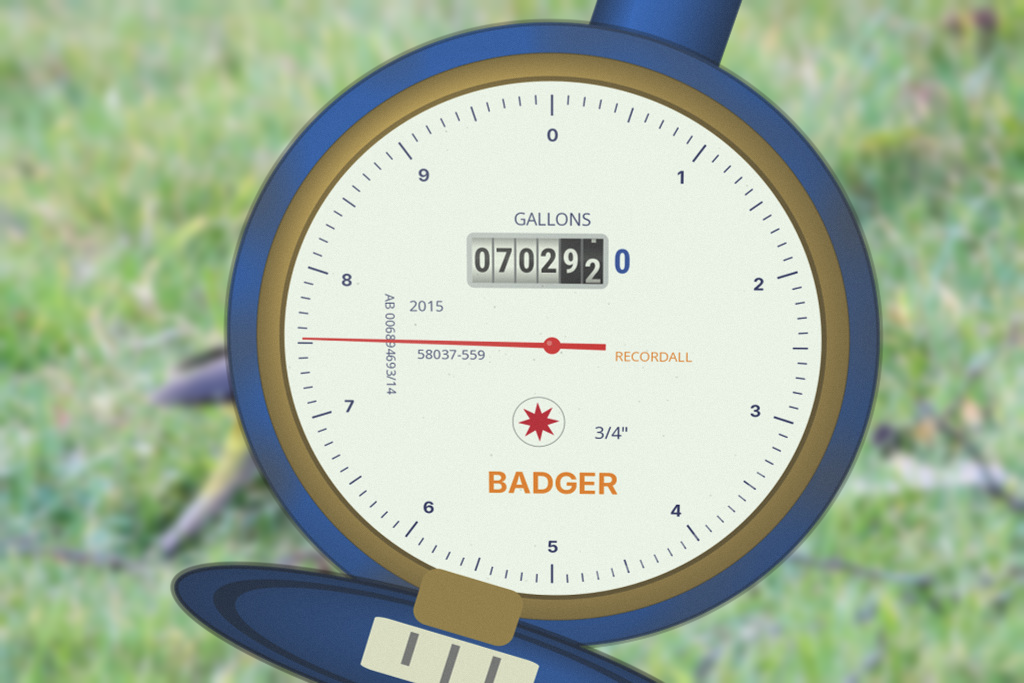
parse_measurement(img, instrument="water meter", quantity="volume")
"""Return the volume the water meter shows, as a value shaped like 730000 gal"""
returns 702917.5 gal
